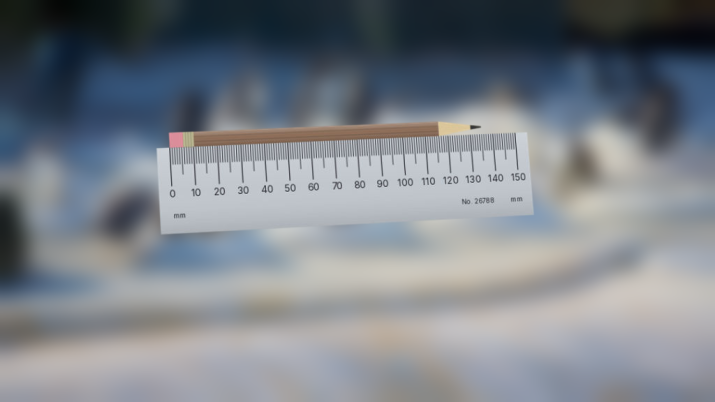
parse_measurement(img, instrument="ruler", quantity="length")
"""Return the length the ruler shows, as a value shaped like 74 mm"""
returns 135 mm
